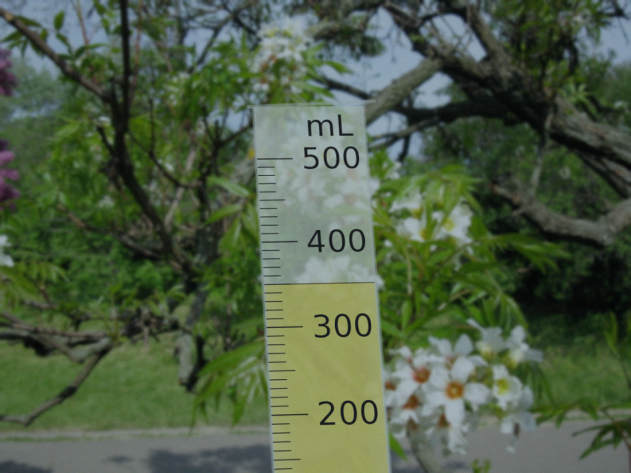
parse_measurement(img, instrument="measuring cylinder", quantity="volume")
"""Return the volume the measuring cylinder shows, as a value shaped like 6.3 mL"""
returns 350 mL
